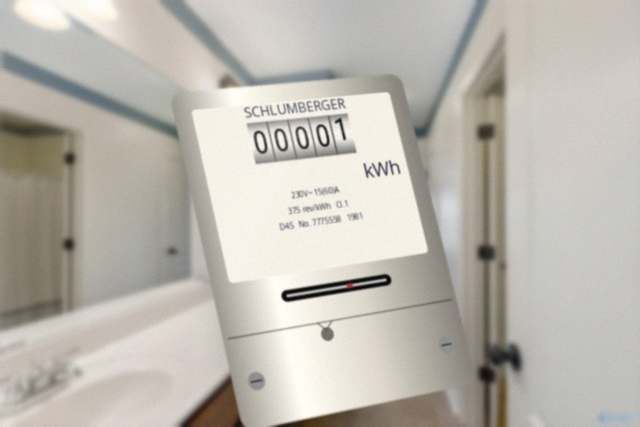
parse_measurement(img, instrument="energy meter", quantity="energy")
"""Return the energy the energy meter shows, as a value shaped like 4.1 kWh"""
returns 1 kWh
